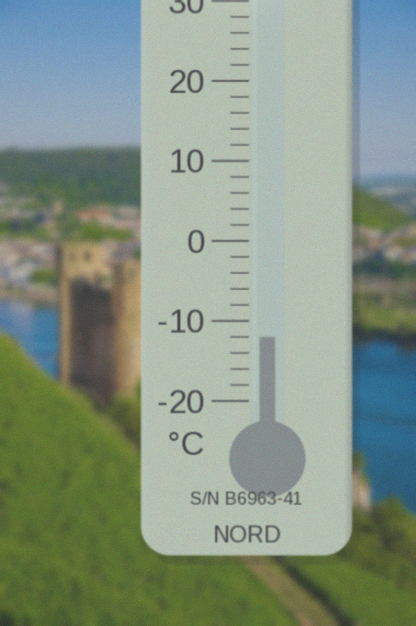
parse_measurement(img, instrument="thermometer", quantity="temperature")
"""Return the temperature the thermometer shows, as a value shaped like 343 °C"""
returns -12 °C
